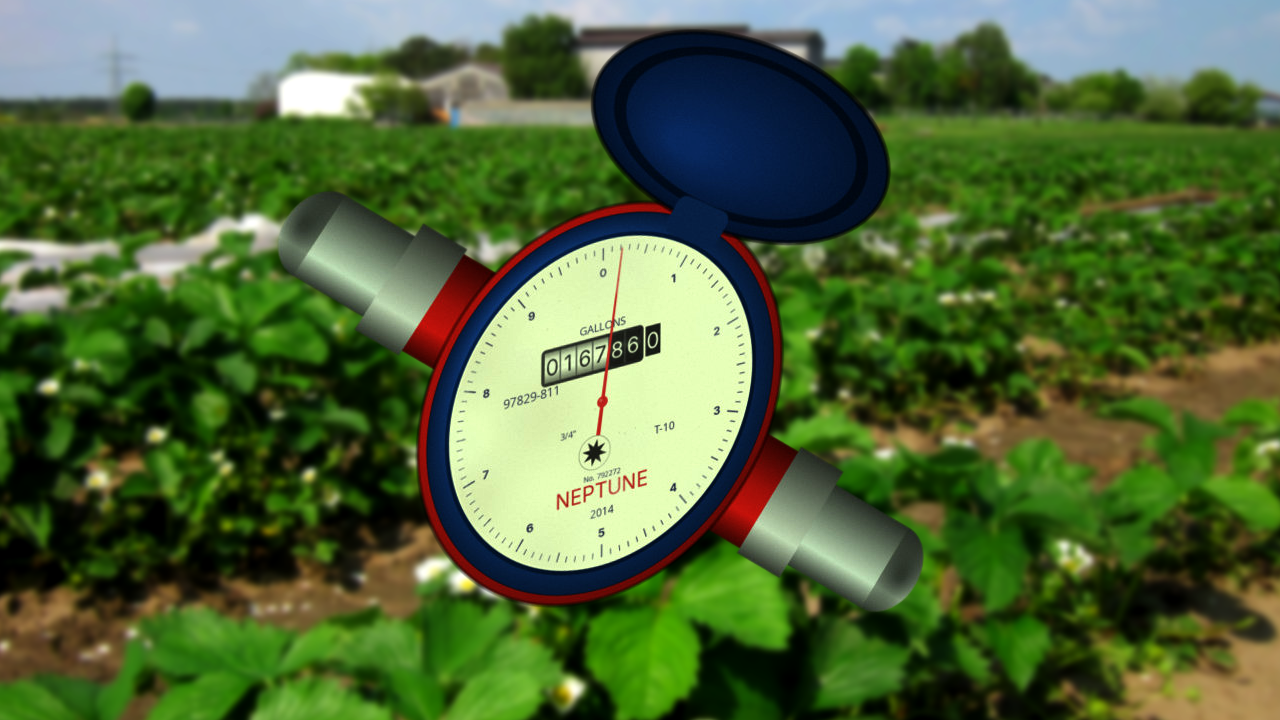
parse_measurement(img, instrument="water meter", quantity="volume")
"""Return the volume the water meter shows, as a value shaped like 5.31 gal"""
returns 167860.2 gal
